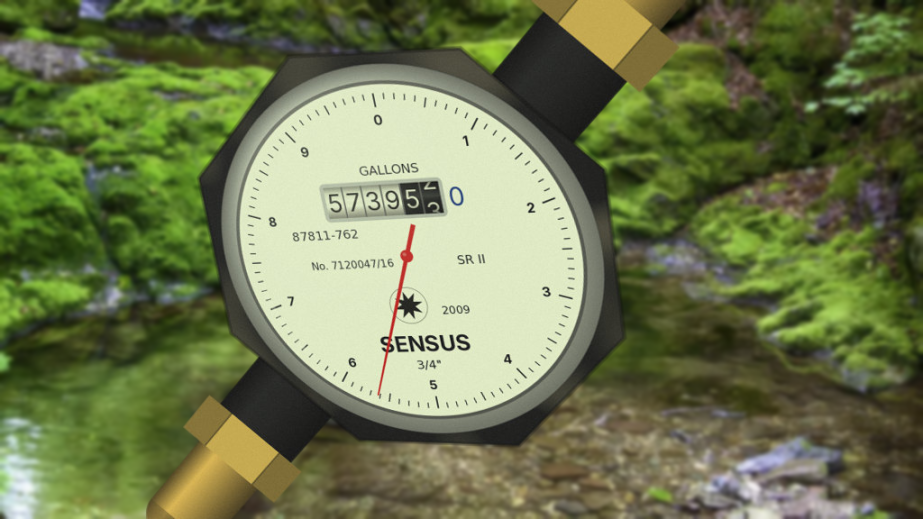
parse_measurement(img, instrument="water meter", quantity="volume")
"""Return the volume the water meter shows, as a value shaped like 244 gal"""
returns 5739525.6 gal
